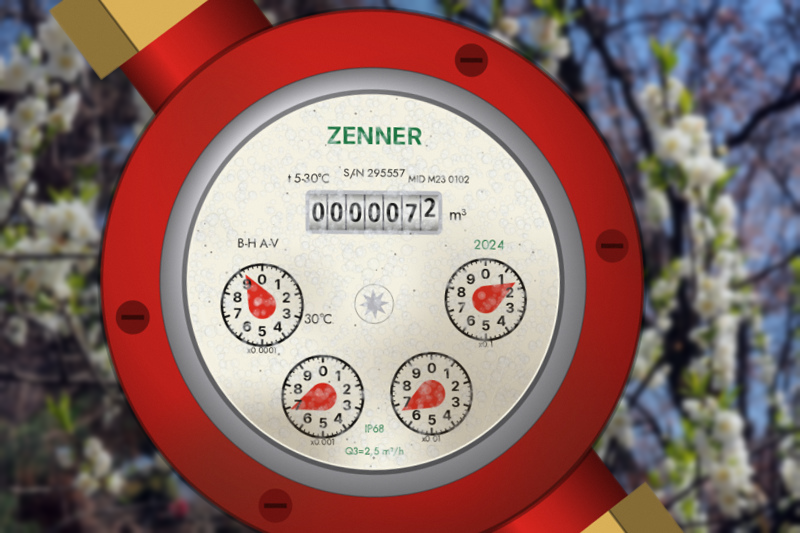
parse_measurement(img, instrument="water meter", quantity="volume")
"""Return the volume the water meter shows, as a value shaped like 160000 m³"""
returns 72.1669 m³
